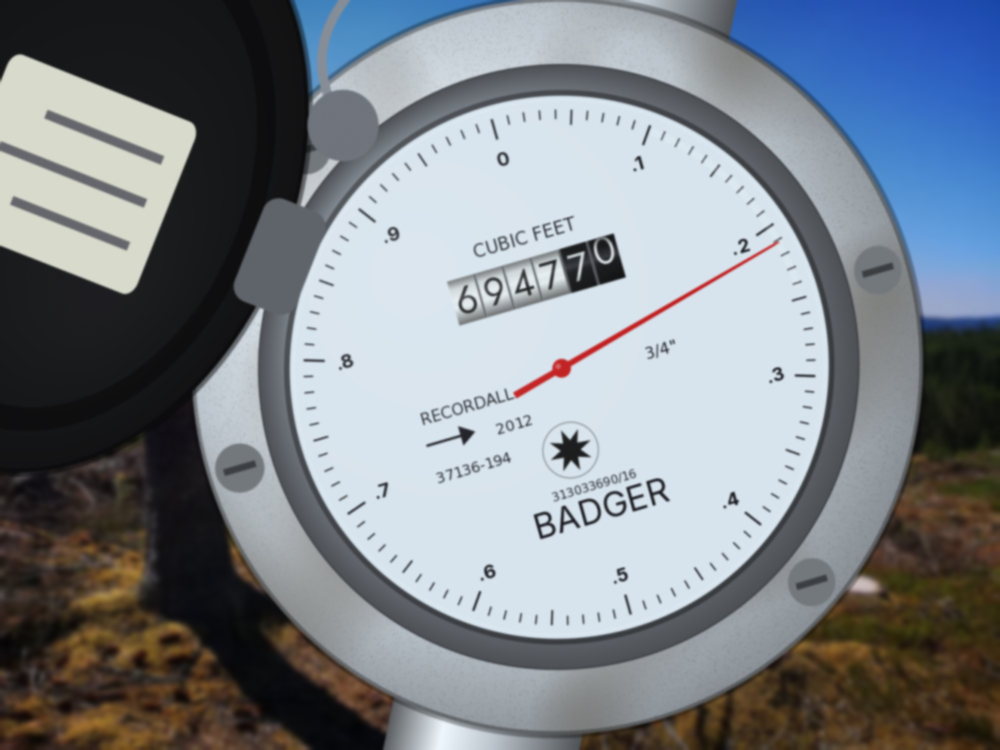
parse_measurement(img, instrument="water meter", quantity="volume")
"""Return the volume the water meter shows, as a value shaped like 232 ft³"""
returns 694770.21 ft³
